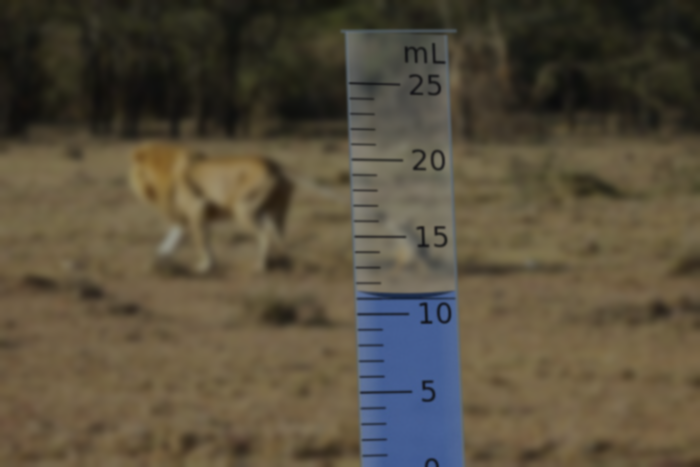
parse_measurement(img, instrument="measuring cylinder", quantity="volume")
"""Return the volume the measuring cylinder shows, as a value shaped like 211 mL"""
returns 11 mL
